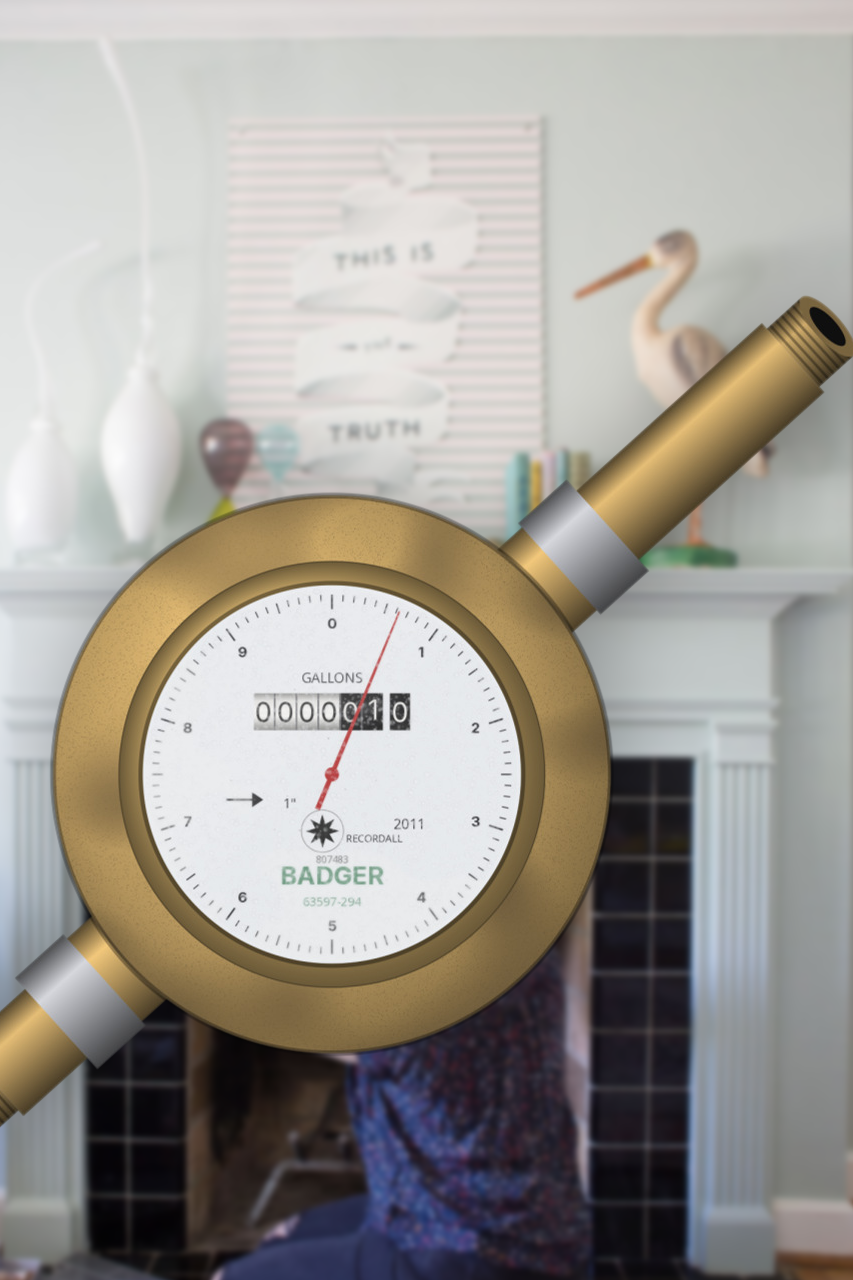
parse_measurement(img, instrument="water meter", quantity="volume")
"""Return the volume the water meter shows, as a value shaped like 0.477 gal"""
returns 10.6 gal
